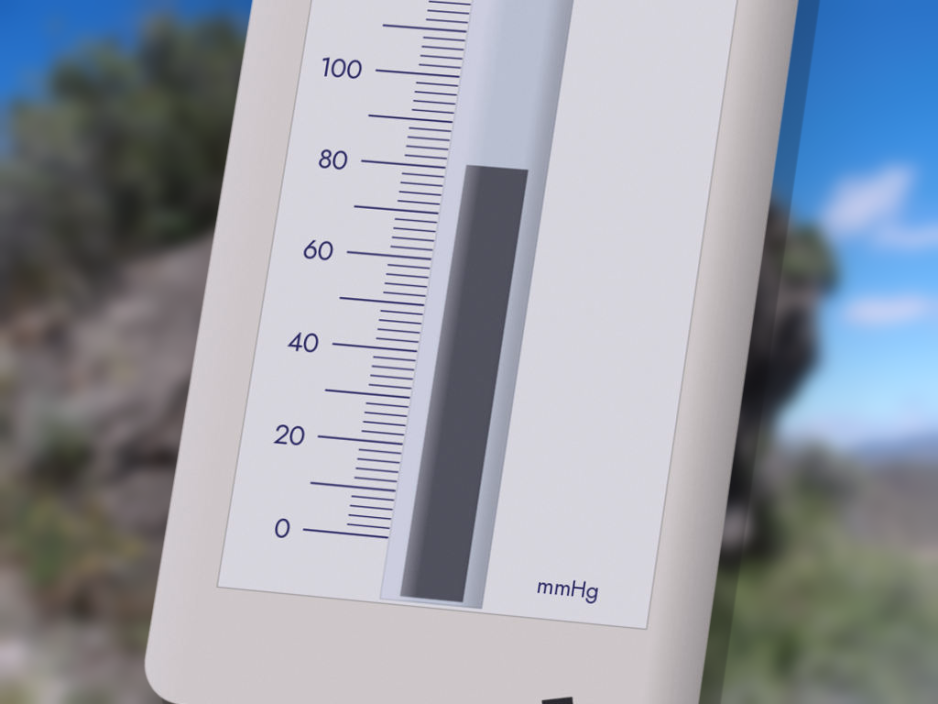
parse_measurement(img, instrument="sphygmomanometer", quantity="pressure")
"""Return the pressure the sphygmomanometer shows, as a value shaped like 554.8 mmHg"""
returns 81 mmHg
